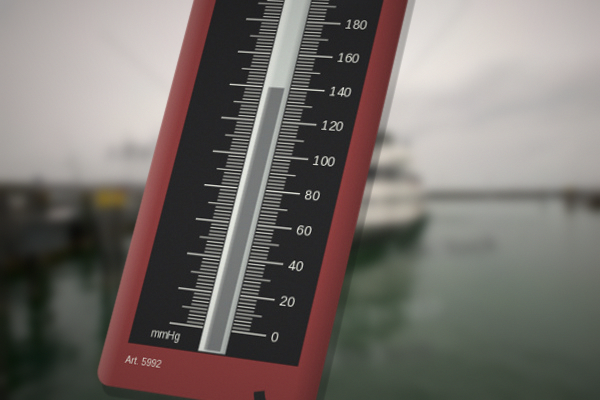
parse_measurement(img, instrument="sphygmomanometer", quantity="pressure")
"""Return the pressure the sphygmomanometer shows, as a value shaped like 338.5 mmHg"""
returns 140 mmHg
